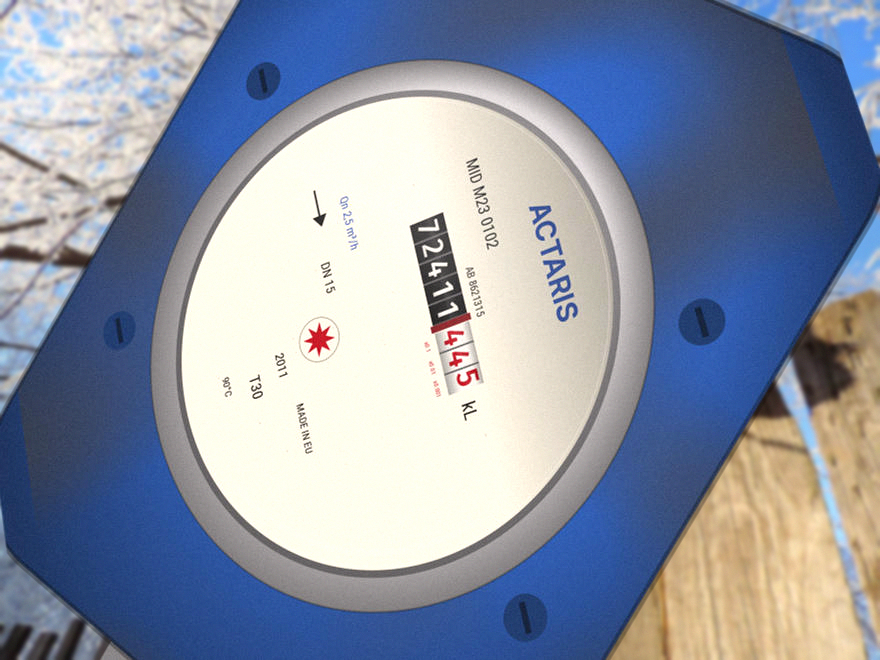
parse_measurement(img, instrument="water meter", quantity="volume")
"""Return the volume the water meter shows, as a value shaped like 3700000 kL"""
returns 72411.445 kL
